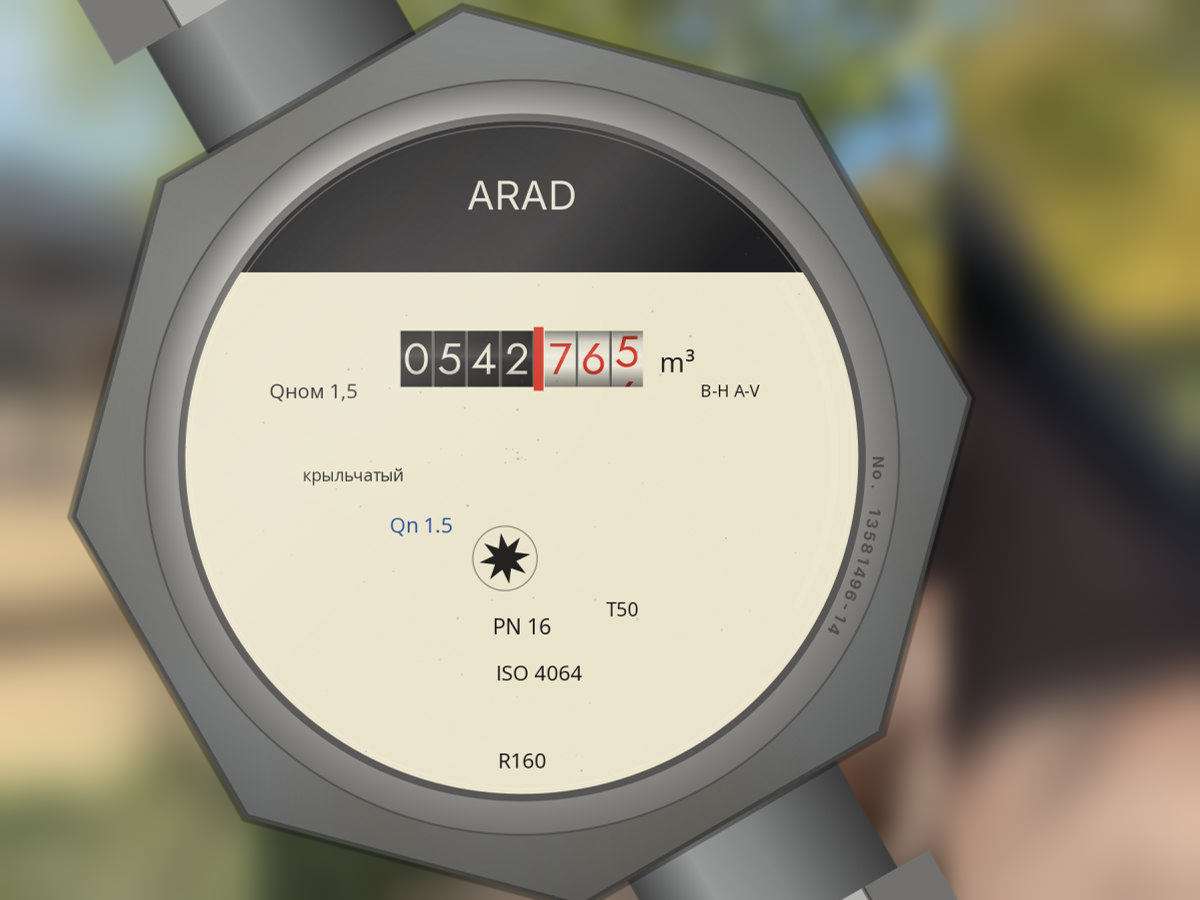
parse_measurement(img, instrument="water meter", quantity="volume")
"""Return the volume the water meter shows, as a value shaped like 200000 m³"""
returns 542.765 m³
